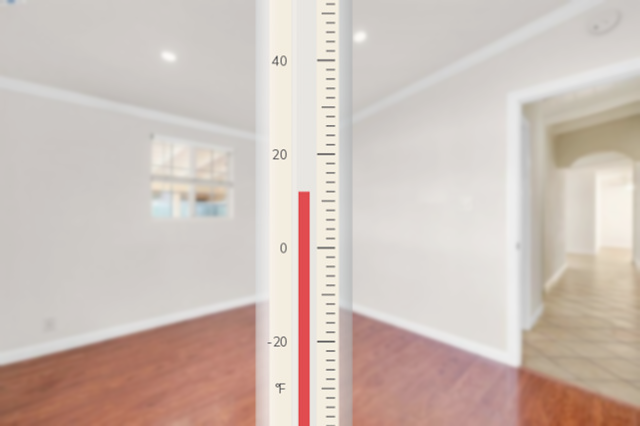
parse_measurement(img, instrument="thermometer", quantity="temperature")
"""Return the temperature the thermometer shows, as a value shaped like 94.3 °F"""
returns 12 °F
